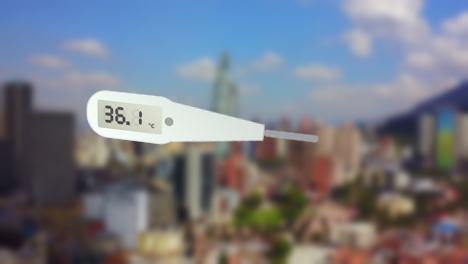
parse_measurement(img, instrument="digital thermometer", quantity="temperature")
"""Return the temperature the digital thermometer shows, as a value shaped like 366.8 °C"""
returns 36.1 °C
